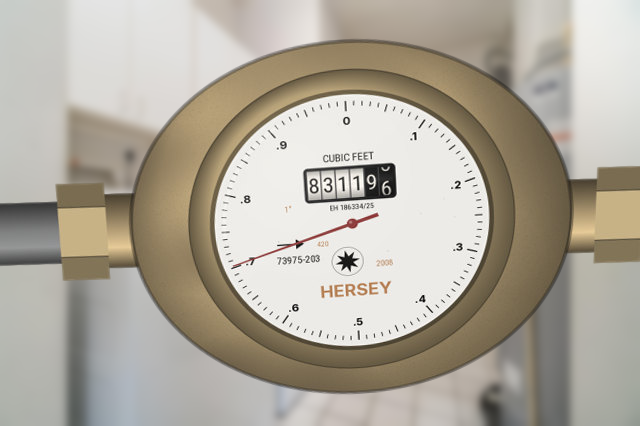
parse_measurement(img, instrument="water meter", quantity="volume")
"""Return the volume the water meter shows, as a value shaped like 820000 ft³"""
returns 831195.70 ft³
